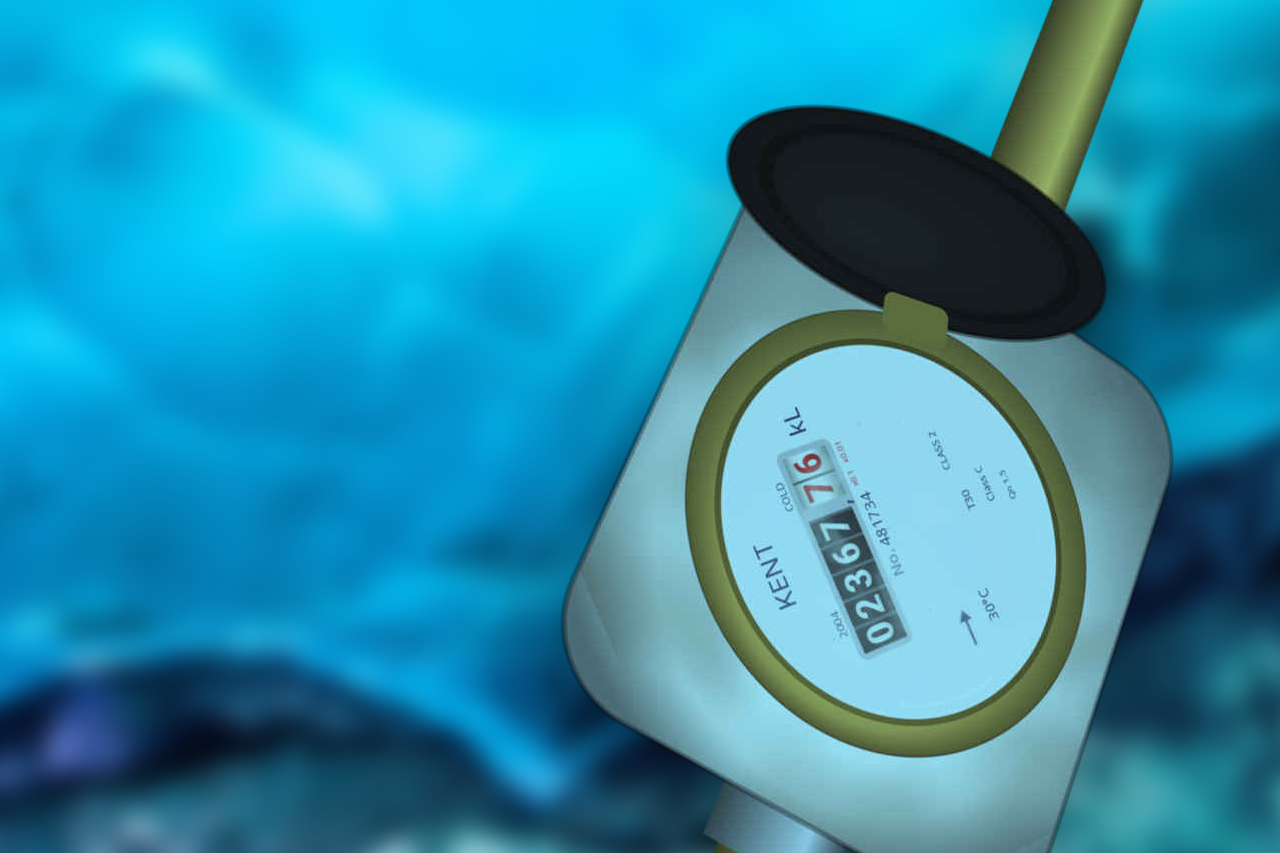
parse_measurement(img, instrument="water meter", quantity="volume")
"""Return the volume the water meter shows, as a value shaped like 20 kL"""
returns 2367.76 kL
